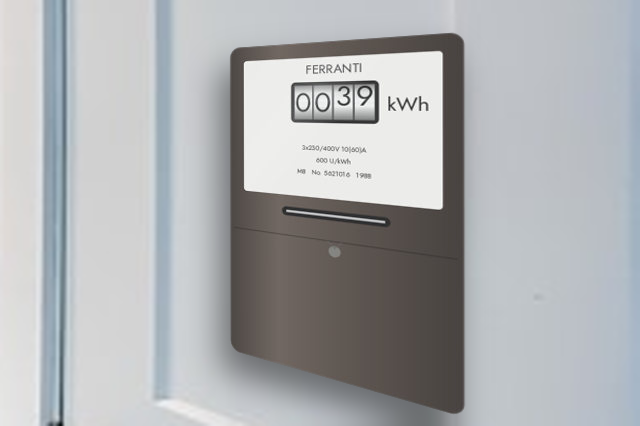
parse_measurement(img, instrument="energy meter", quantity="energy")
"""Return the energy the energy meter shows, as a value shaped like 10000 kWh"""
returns 39 kWh
